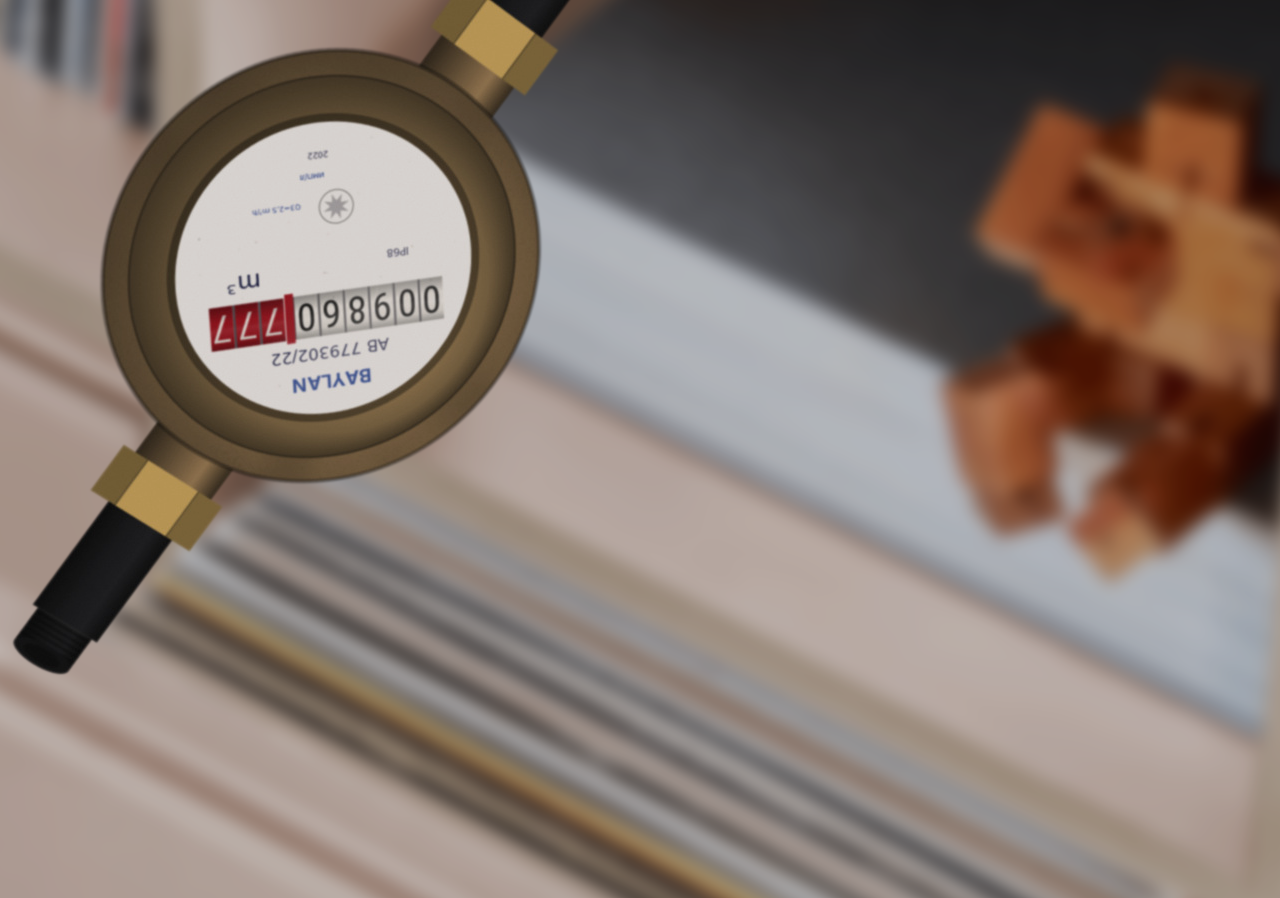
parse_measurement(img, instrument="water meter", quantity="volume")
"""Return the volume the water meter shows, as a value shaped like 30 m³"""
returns 9860.777 m³
